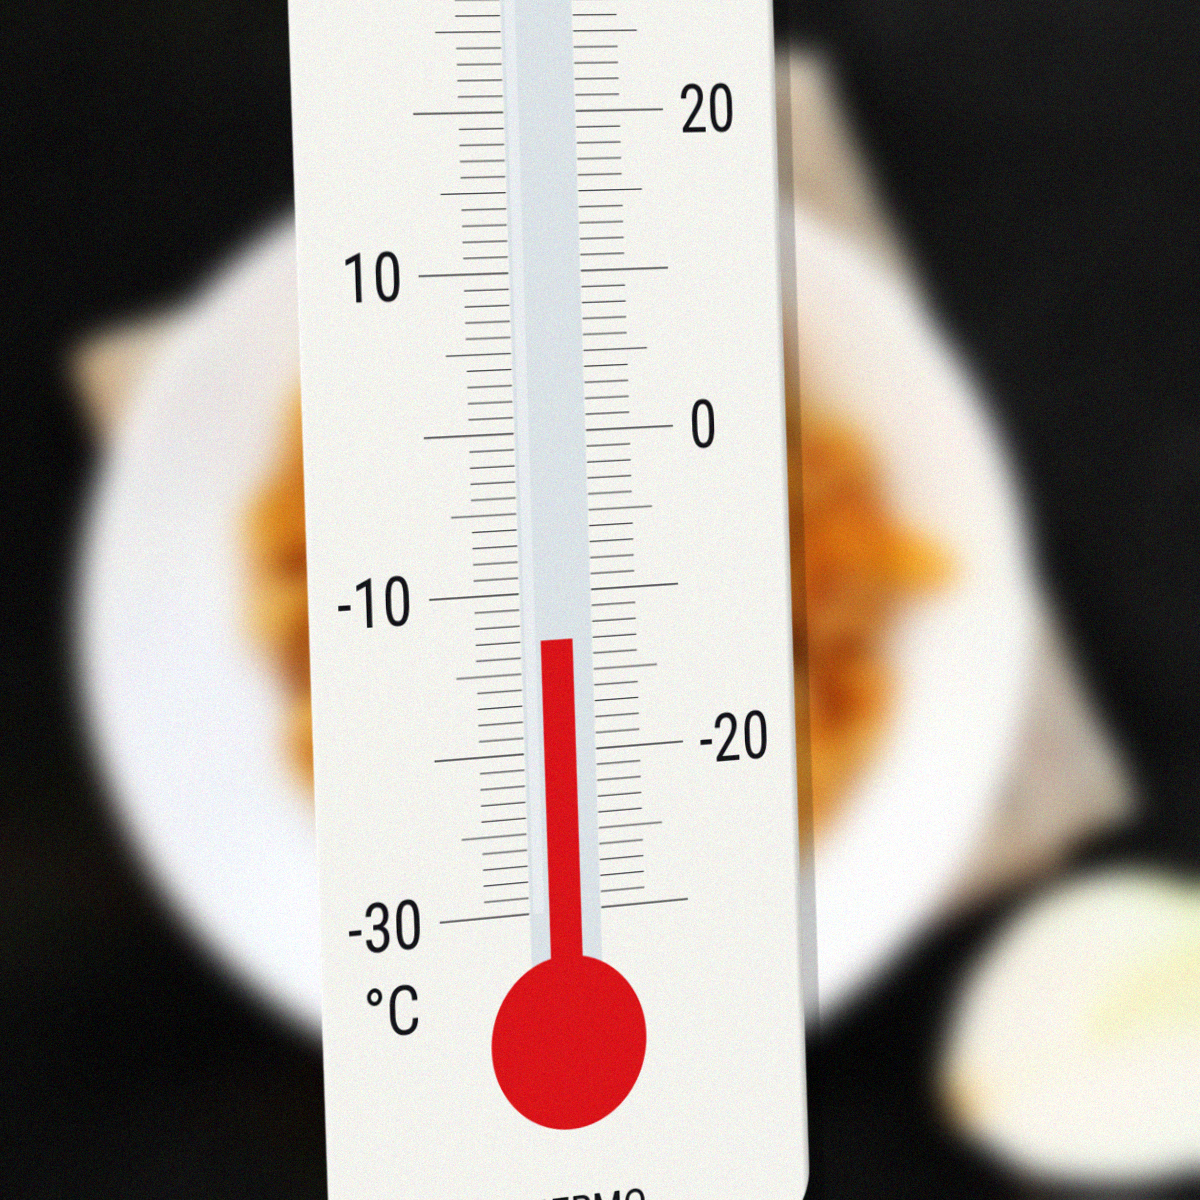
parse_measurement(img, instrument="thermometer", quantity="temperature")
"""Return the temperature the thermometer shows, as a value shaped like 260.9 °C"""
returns -13 °C
